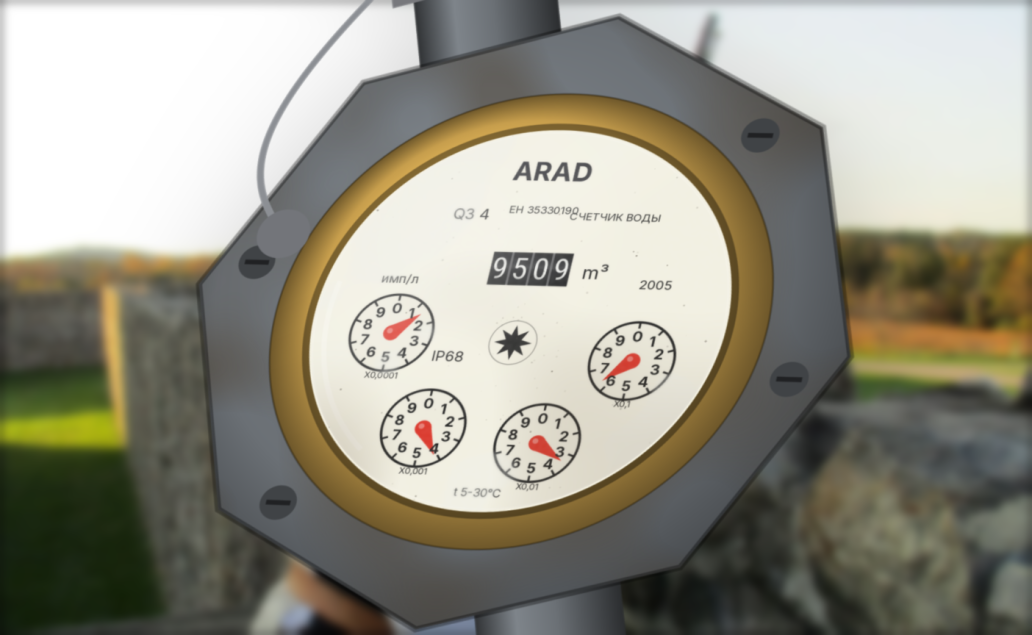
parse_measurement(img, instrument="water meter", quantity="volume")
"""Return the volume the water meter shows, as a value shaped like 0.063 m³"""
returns 9509.6341 m³
